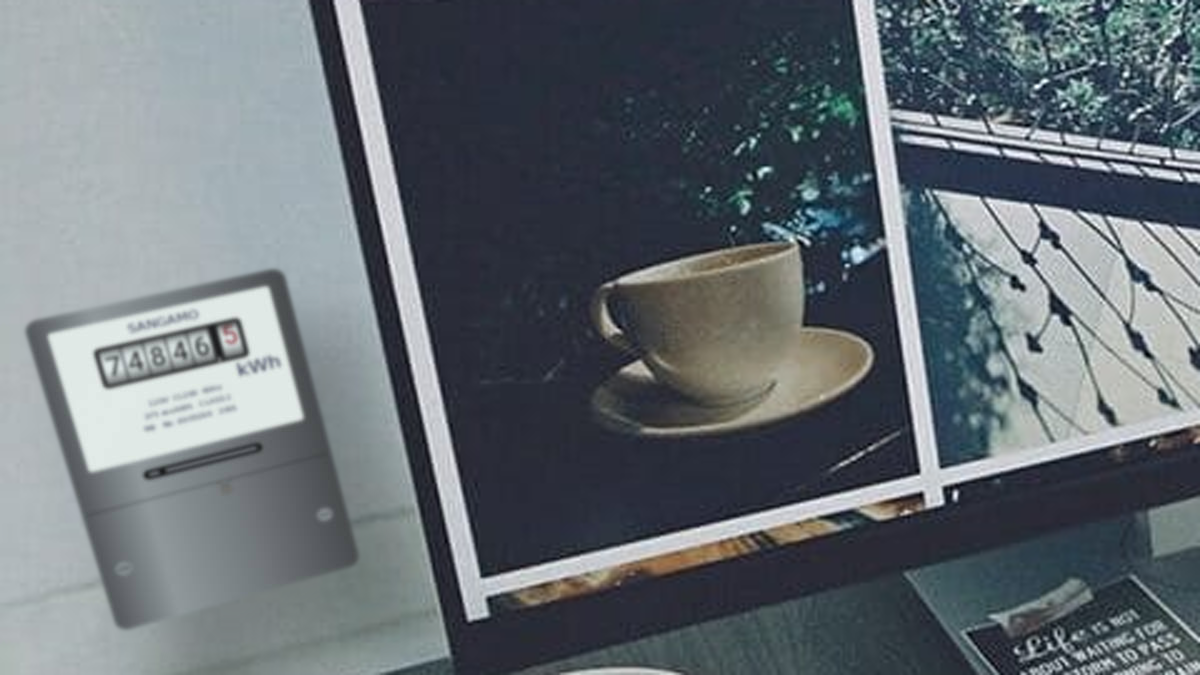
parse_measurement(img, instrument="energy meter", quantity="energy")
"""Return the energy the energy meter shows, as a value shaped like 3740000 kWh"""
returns 74846.5 kWh
